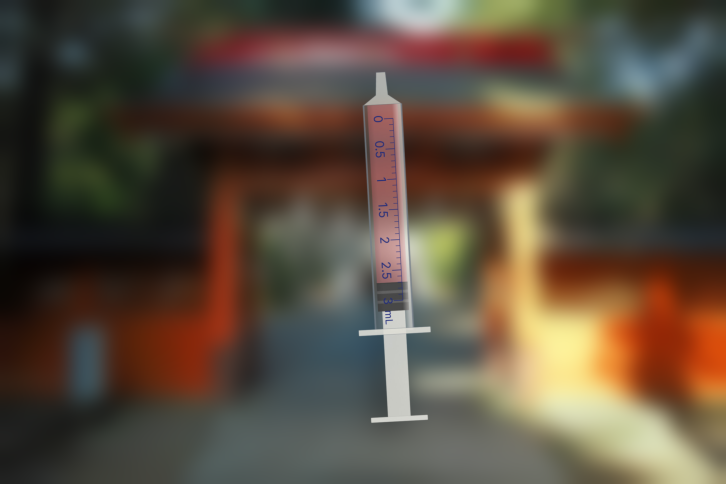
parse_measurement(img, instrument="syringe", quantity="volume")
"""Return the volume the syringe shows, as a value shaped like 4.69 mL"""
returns 2.7 mL
